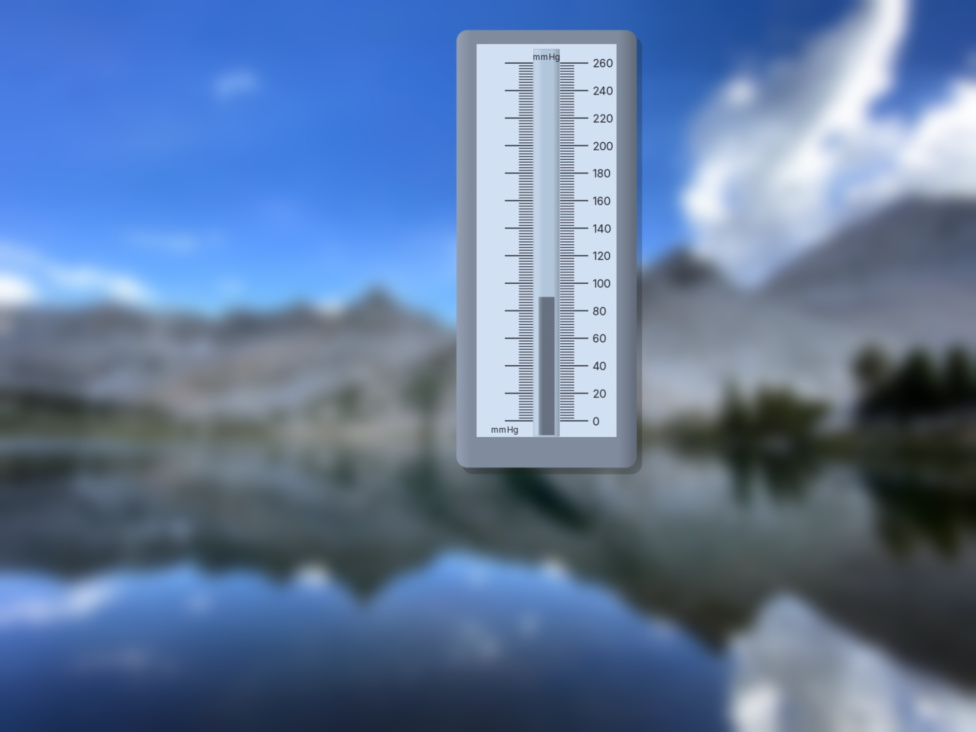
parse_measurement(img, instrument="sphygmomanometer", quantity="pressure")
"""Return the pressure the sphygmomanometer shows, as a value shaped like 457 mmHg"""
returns 90 mmHg
